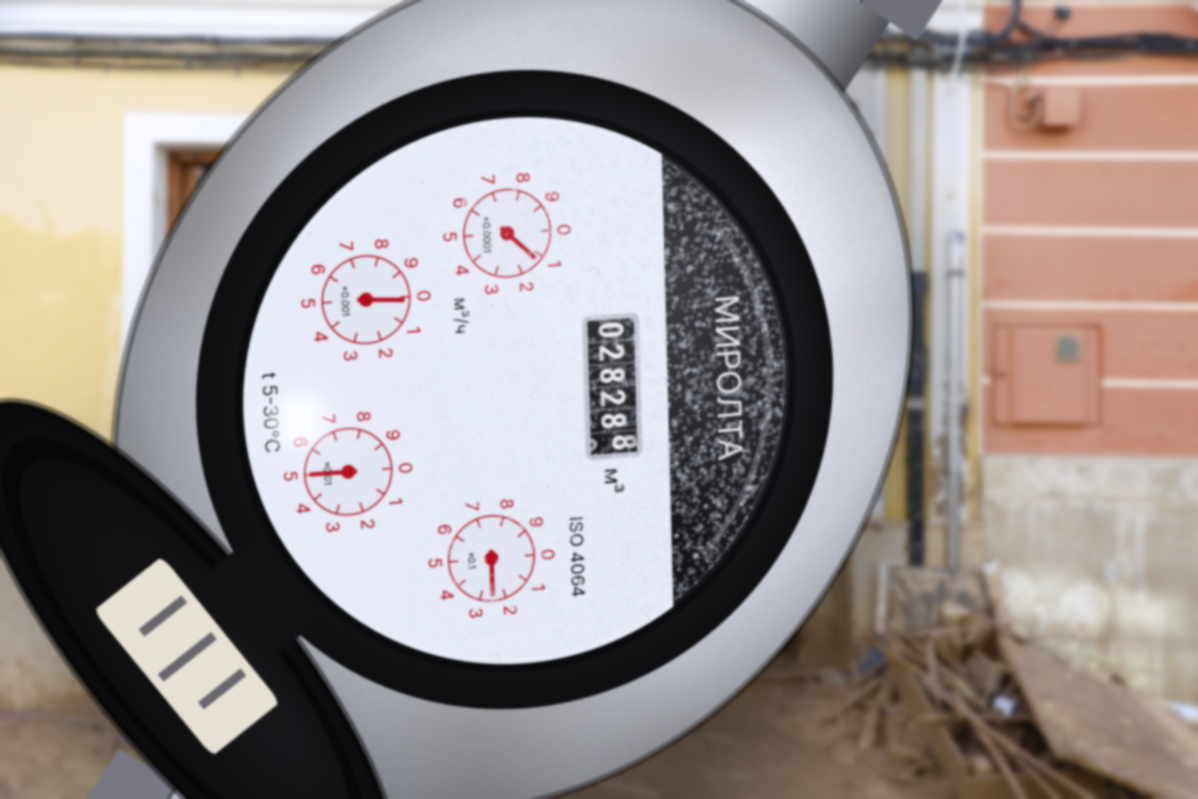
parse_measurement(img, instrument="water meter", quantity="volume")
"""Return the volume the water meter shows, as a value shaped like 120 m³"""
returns 28288.2501 m³
